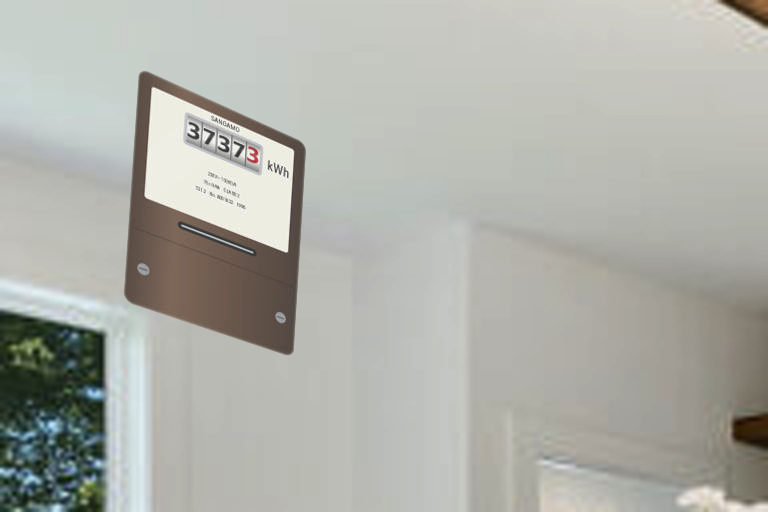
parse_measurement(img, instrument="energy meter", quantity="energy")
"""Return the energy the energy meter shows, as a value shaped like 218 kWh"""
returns 3737.3 kWh
